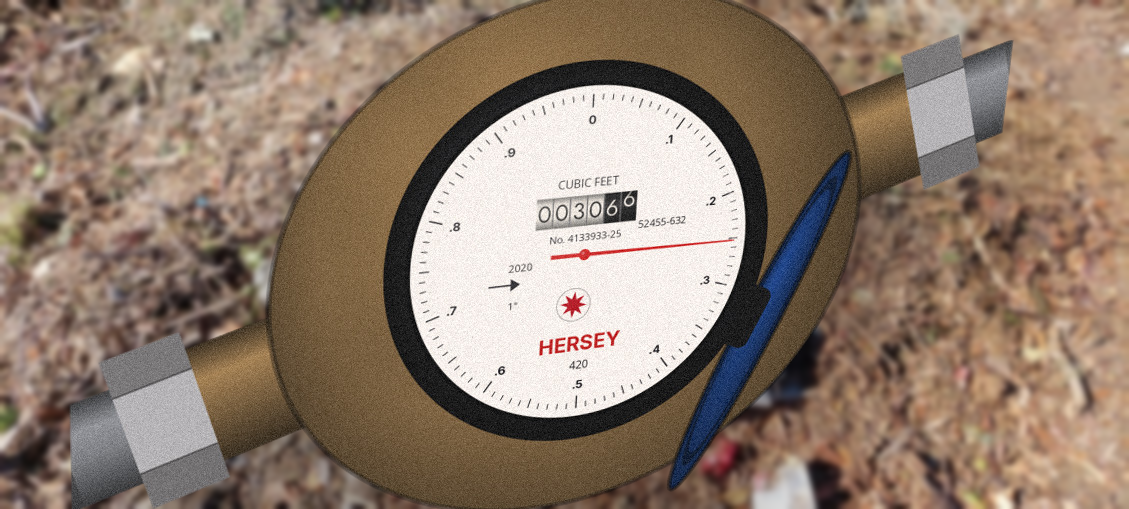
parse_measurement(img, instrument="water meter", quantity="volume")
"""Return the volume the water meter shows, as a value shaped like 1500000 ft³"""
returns 3066.25 ft³
